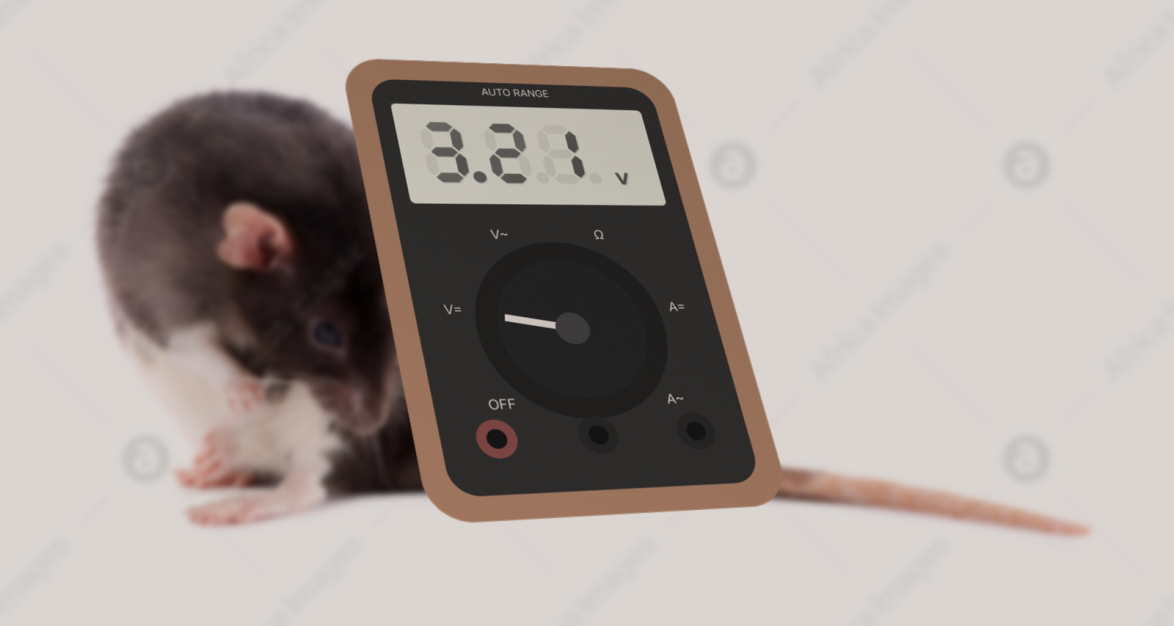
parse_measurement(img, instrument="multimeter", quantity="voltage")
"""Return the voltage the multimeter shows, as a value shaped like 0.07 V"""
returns 3.21 V
